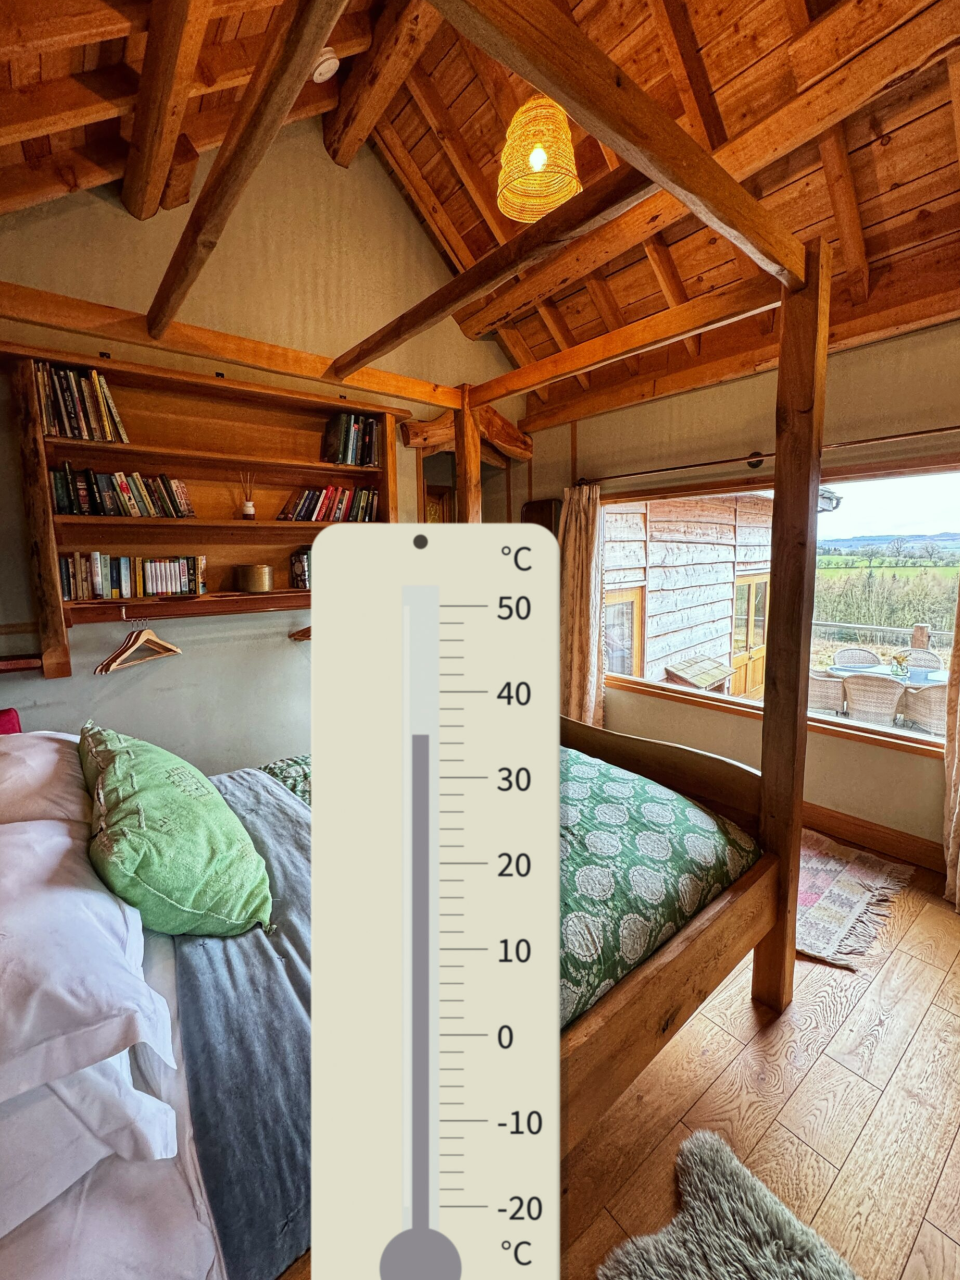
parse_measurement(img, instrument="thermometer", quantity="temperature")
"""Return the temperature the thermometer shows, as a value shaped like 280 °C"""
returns 35 °C
